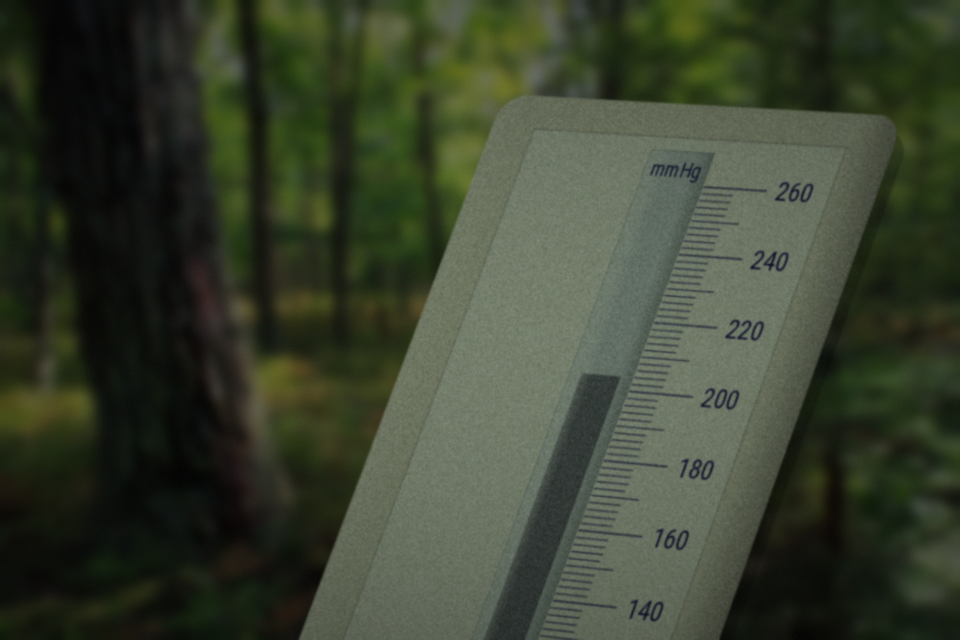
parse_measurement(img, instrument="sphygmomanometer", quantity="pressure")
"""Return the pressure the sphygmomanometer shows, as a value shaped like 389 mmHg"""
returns 204 mmHg
